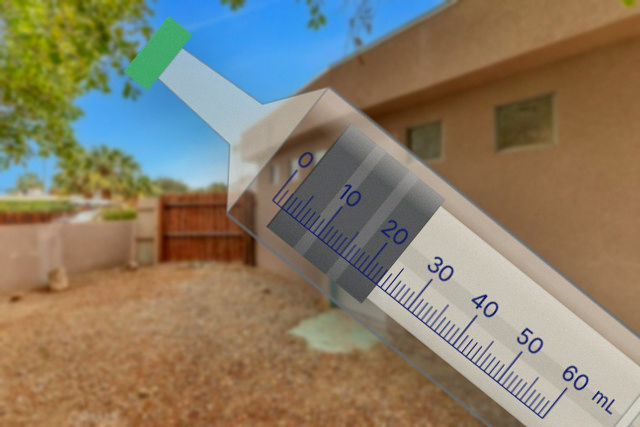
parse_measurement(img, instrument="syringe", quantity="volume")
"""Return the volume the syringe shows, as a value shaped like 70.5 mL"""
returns 2 mL
